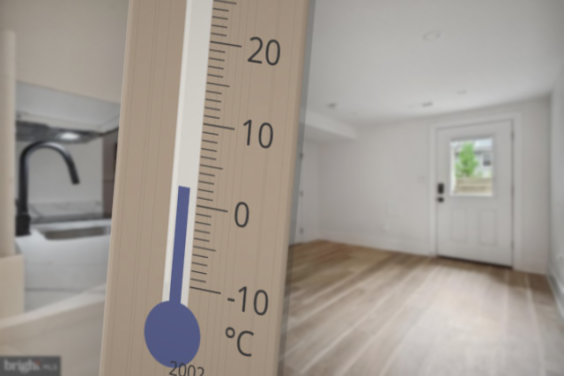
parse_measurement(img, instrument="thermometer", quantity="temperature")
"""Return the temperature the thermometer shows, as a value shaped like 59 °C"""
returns 2 °C
